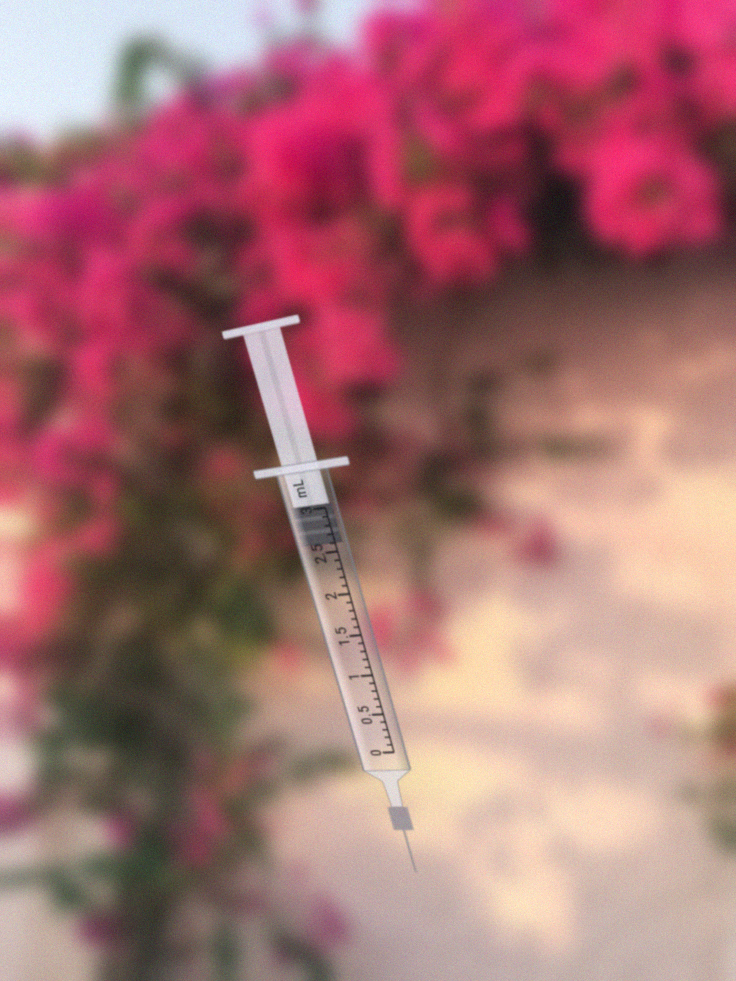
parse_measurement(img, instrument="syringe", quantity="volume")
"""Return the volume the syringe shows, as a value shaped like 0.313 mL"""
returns 2.6 mL
